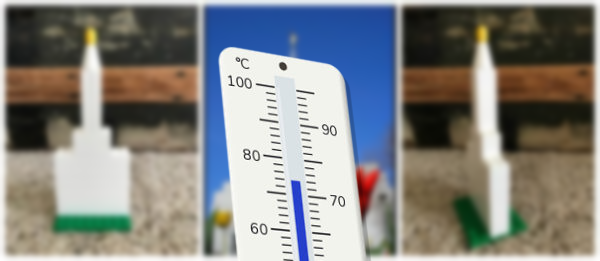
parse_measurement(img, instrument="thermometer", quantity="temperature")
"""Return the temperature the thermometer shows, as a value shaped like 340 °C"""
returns 74 °C
